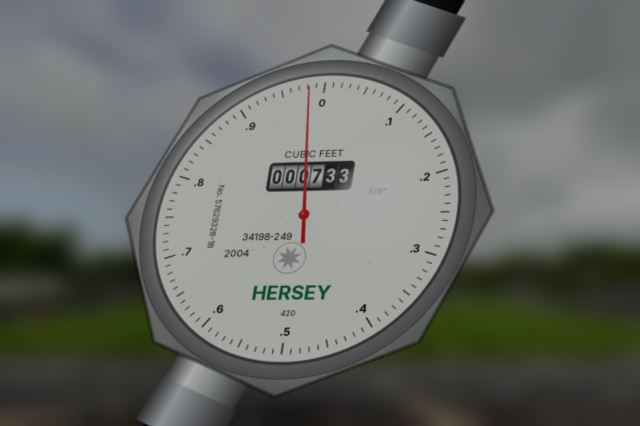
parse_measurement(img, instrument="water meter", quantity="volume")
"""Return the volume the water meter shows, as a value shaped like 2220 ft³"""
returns 732.98 ft³
